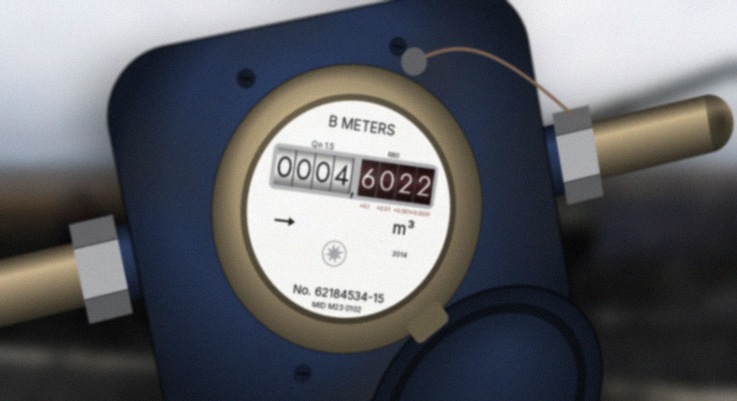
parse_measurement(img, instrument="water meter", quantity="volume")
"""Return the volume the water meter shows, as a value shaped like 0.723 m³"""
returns 4.6022 m³
